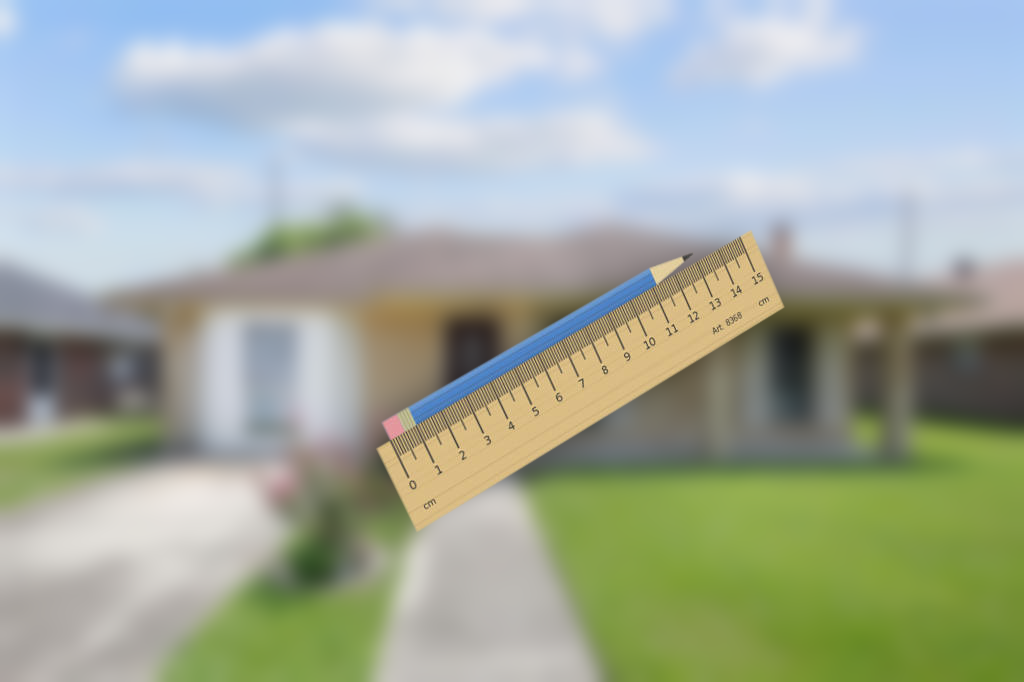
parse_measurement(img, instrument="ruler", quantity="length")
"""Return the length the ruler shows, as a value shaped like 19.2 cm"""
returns 13 cm
